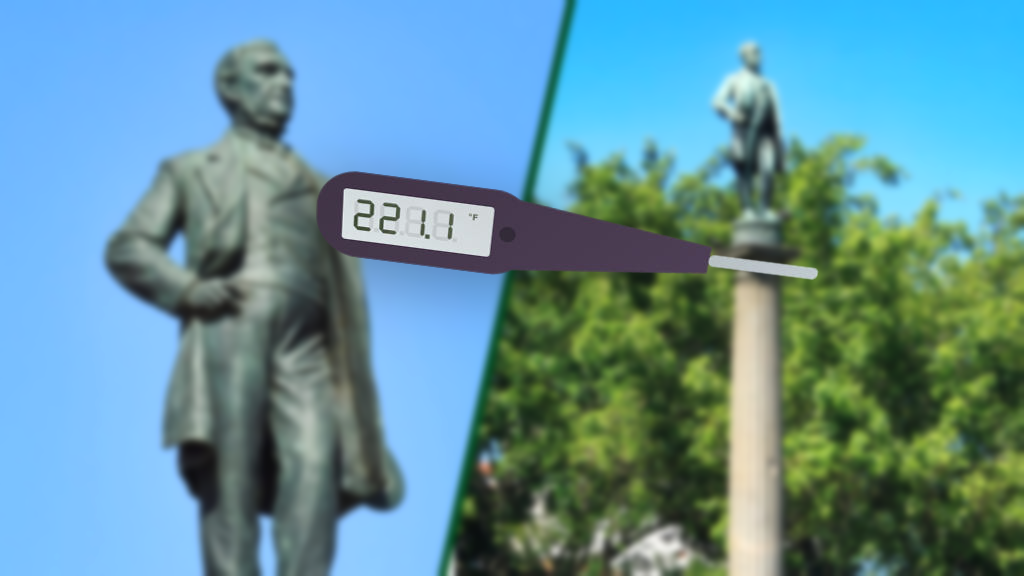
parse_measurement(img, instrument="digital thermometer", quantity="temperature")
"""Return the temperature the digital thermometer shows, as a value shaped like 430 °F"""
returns 221.1 °F
